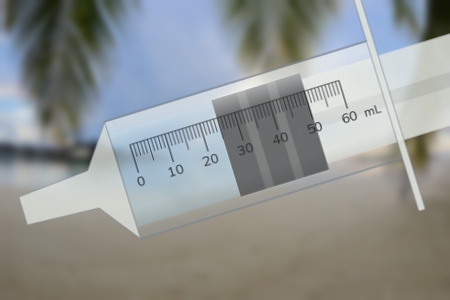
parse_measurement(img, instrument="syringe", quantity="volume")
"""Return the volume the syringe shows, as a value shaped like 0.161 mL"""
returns 25 mL
